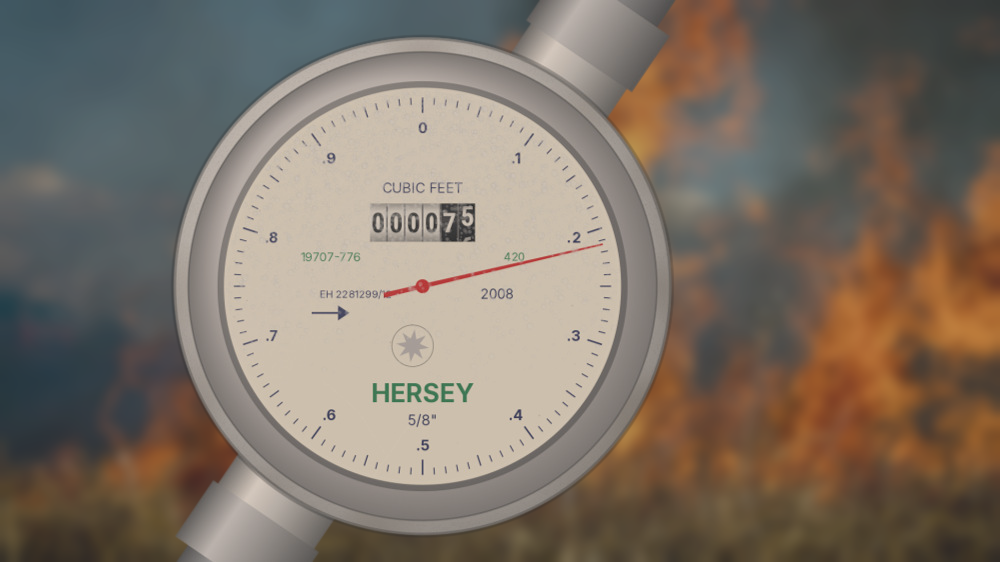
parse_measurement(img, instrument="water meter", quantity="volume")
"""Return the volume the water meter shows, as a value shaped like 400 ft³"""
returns 75.21 ft³
